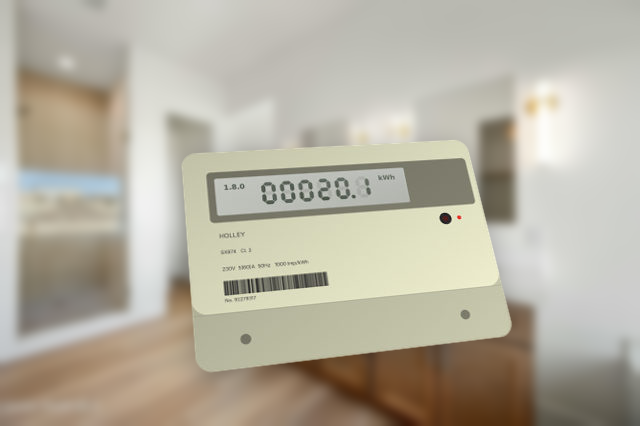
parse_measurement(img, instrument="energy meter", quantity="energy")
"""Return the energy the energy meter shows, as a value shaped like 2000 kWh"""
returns 20.1 kWh
